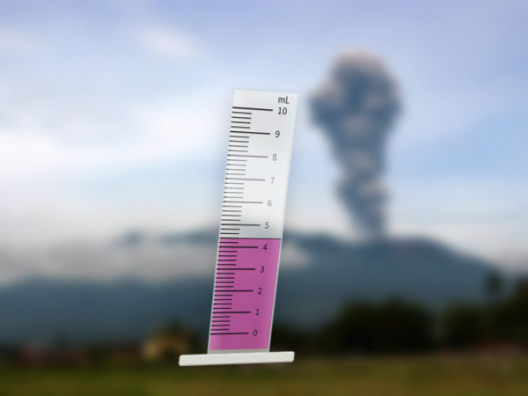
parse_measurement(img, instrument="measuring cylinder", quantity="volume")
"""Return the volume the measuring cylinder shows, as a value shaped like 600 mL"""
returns 4.4 mL
